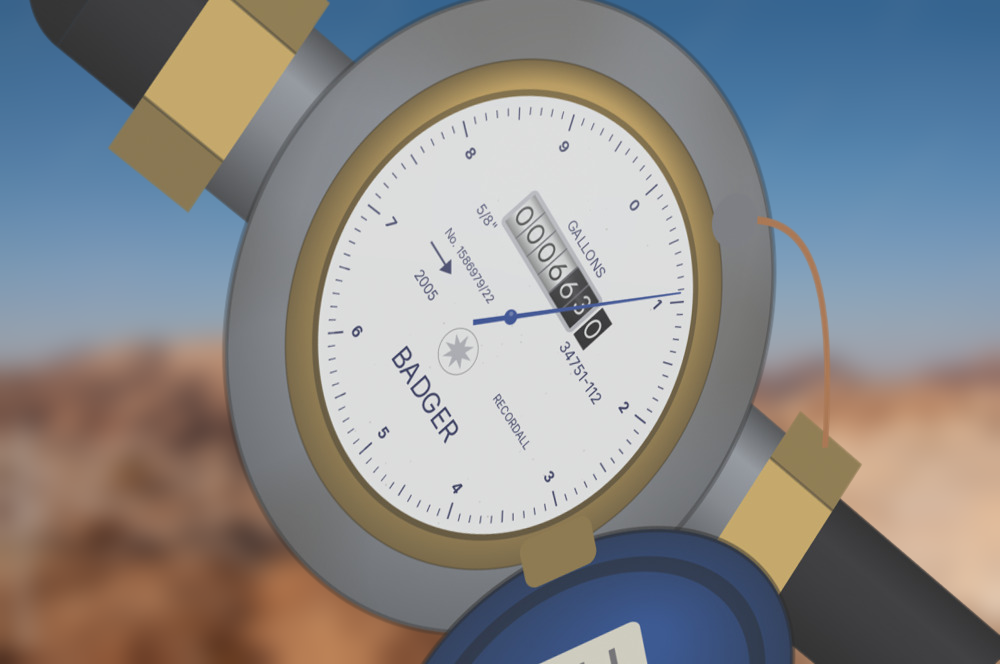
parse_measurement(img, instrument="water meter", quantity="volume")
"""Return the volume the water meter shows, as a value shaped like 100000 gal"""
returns 6630.9 gal
